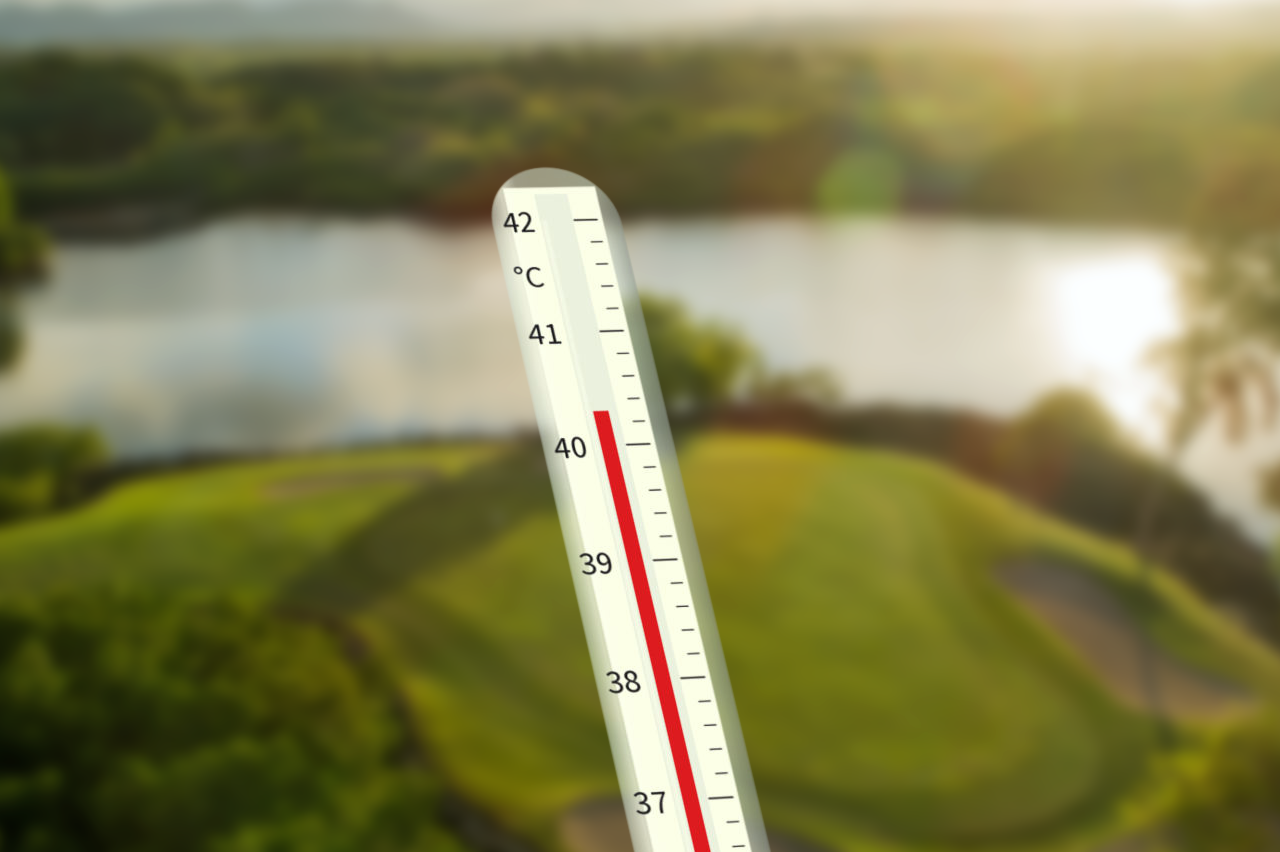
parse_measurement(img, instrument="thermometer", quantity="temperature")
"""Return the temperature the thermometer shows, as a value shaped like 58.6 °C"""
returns 40.3 °C
